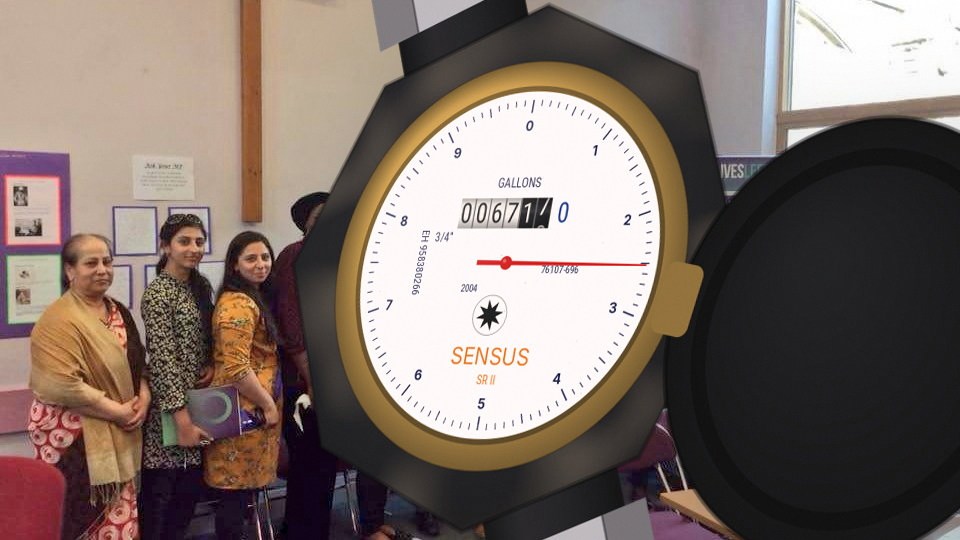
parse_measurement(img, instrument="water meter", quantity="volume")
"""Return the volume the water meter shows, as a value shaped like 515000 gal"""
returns 67172.5 gal
